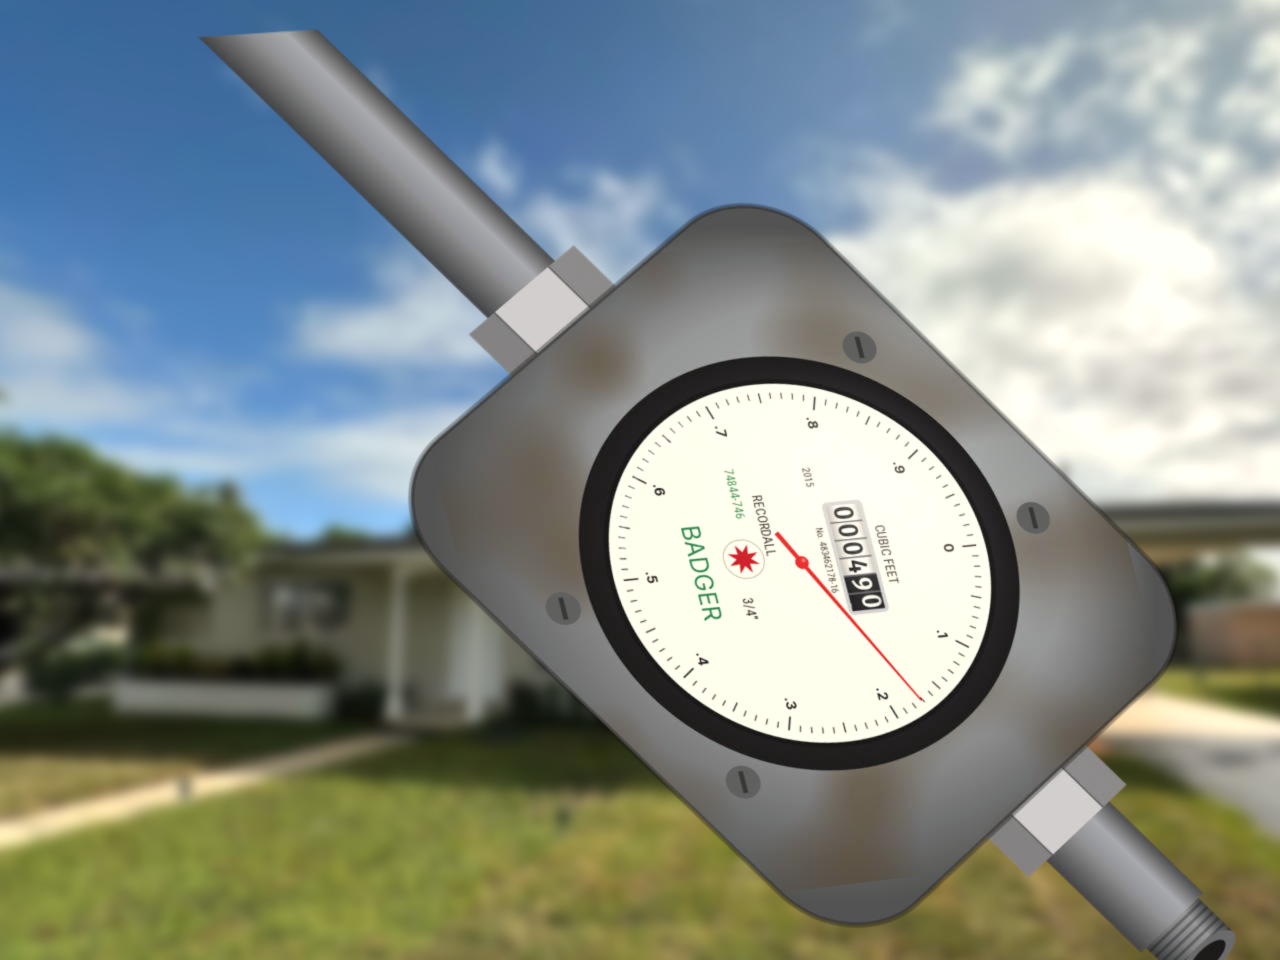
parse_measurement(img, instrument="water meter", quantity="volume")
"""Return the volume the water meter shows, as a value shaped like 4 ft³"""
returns 490.17 ft³
